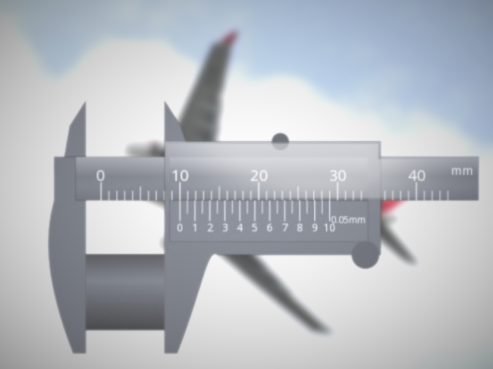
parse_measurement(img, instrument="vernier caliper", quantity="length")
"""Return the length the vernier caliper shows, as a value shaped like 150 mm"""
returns 10.0 mm
